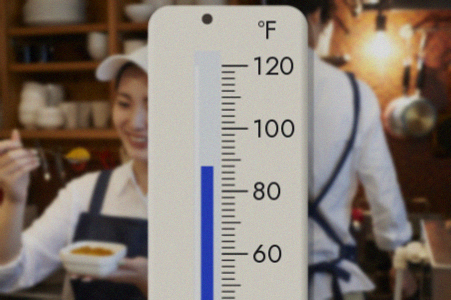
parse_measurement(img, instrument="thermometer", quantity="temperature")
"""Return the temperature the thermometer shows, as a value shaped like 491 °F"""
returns 88 °F
